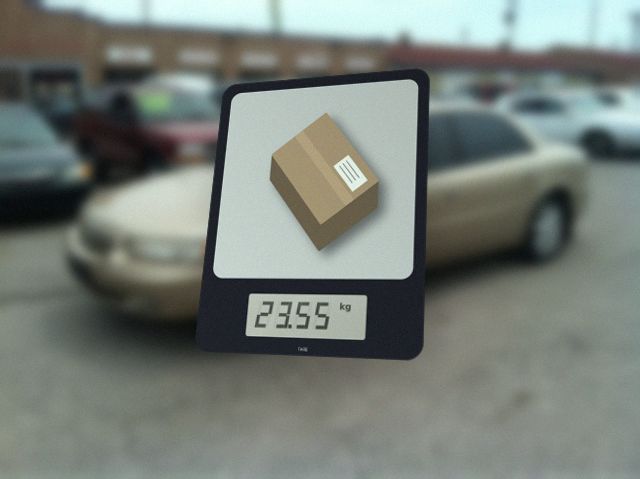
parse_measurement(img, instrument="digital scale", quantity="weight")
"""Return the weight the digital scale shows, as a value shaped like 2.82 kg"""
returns 23.55 kg
